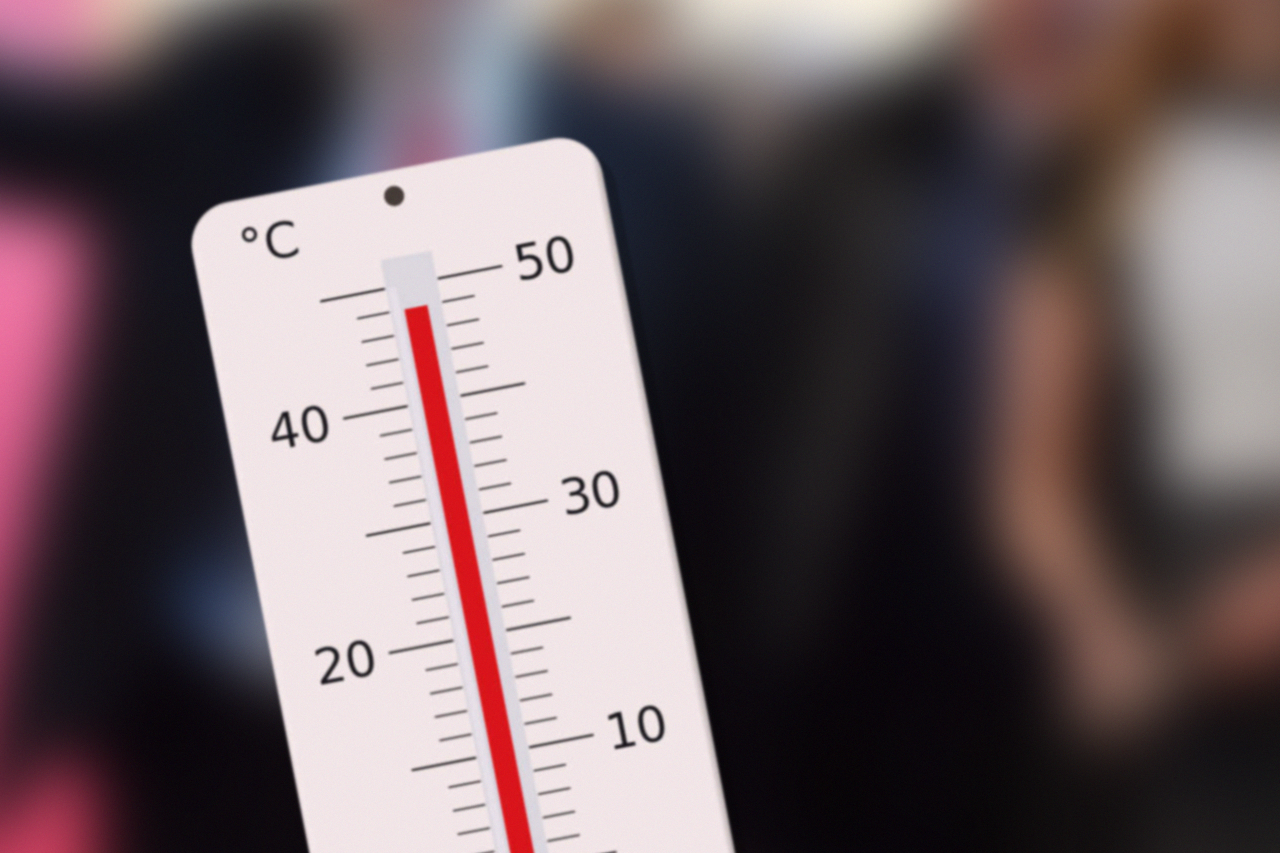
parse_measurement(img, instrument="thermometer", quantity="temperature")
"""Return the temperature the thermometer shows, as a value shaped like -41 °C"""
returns 48 °C
